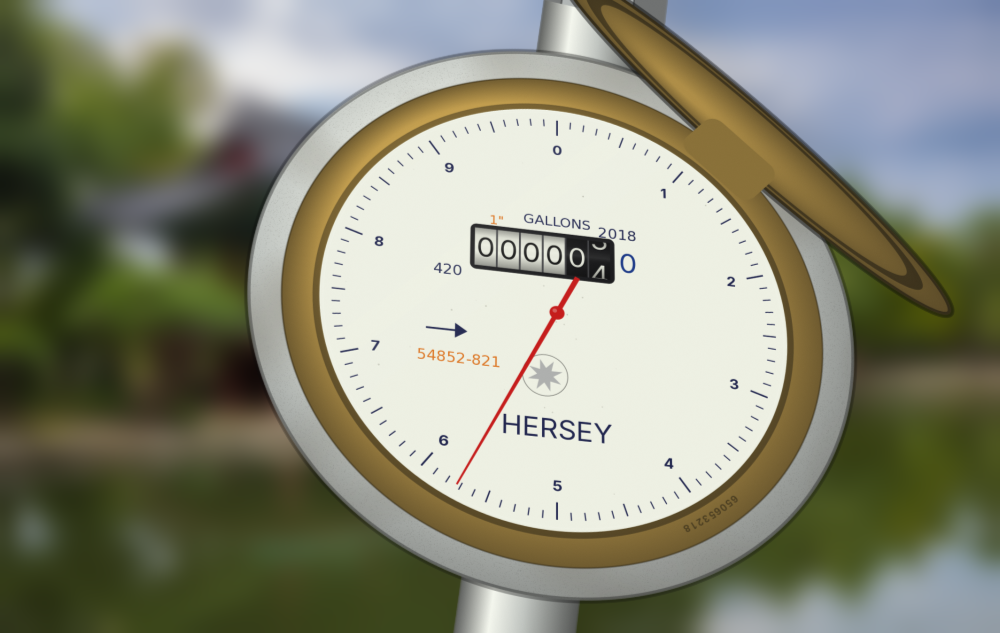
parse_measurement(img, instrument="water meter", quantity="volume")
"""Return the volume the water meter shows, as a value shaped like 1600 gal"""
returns 35.7 gal
